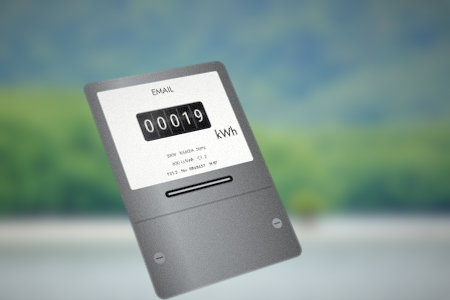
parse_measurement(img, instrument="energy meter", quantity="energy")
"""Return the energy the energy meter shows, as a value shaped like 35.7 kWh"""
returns 19 kWh
